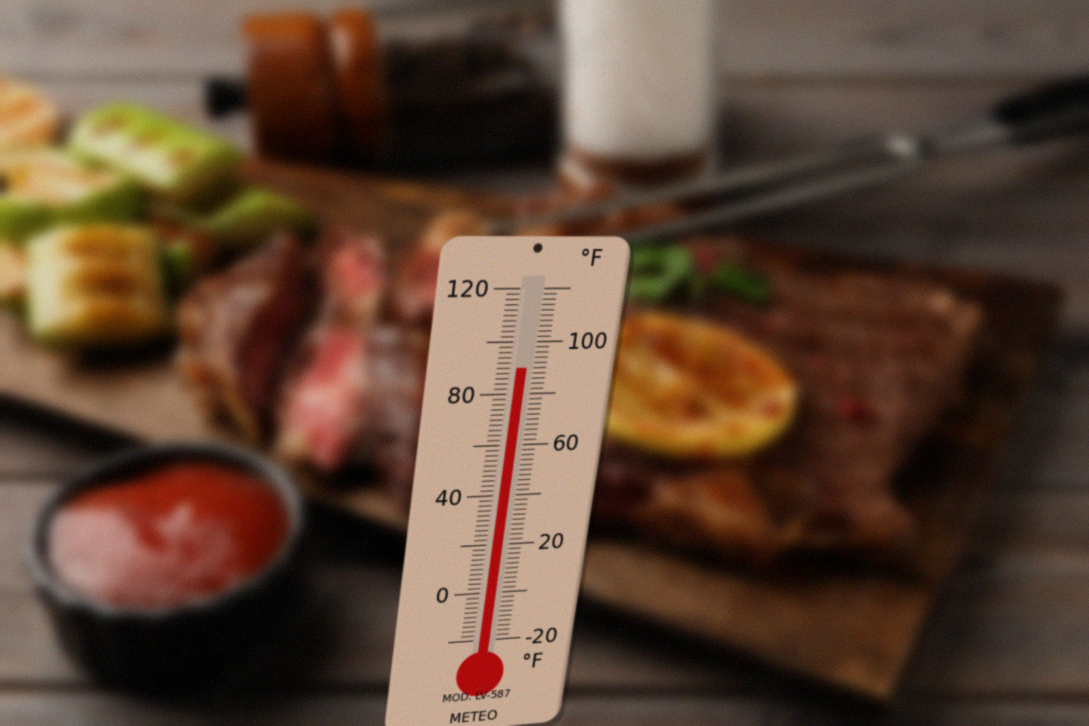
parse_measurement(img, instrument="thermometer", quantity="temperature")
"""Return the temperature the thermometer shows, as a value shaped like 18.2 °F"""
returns 90 °F
